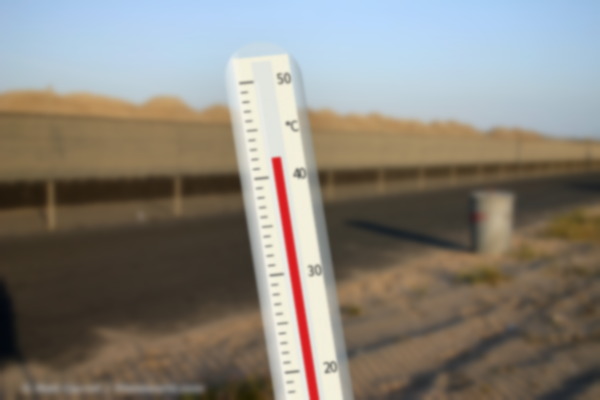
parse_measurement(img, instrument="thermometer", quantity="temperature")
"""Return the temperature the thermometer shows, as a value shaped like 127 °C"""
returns 42 °C
